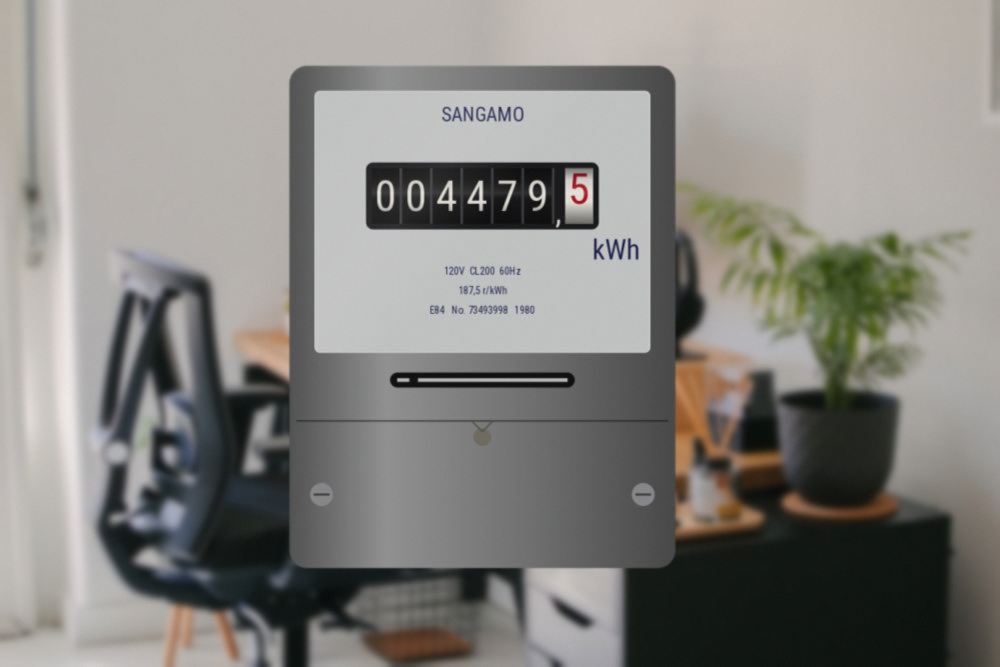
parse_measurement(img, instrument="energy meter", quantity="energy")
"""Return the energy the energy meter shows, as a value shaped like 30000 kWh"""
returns 4479.5 kWh
